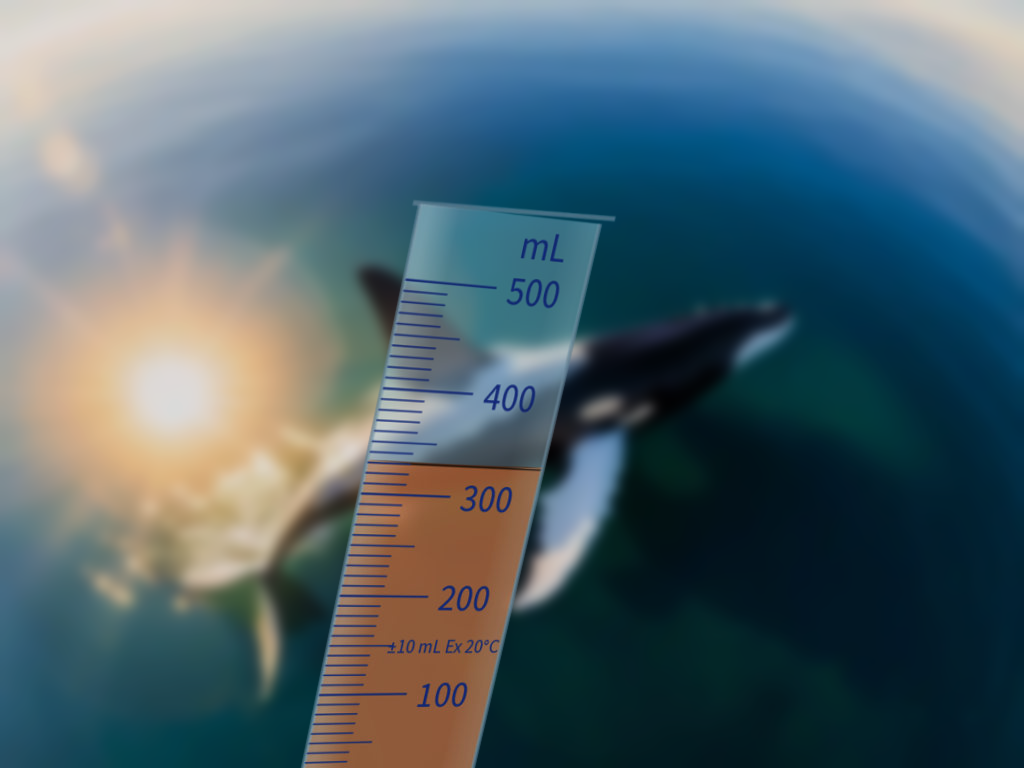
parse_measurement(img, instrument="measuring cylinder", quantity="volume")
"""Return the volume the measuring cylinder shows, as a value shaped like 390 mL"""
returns 330 mL
